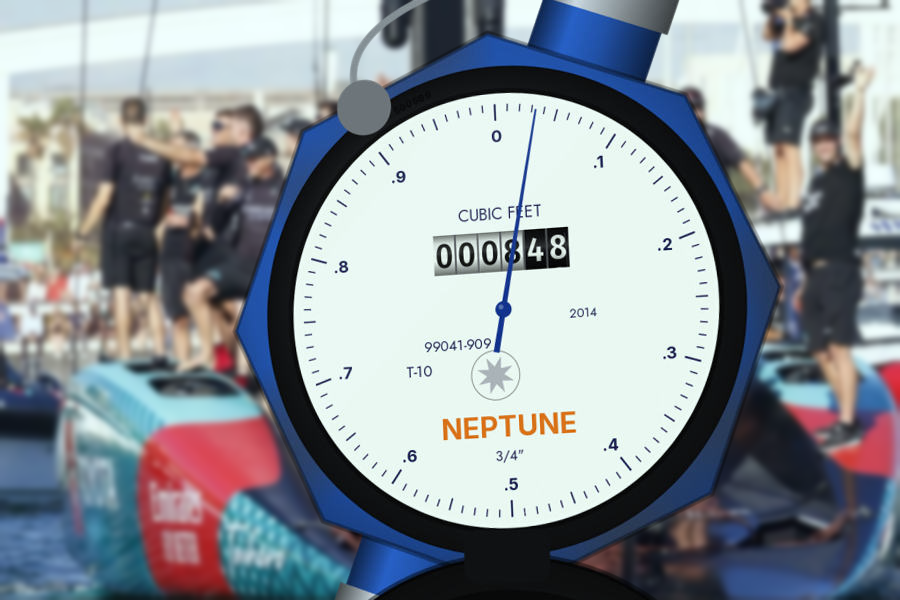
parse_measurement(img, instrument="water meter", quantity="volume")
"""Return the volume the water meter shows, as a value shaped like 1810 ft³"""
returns 848.03 ft³
